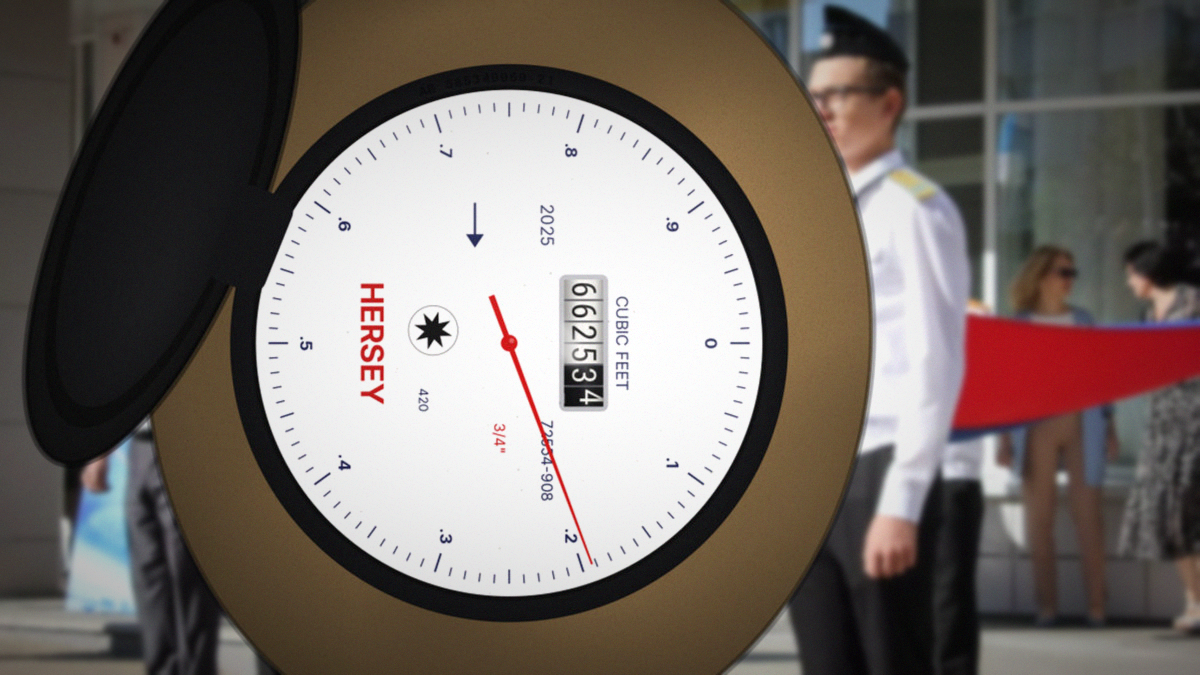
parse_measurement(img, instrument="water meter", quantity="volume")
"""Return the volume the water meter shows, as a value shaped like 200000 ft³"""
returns 662534.19 ft³
